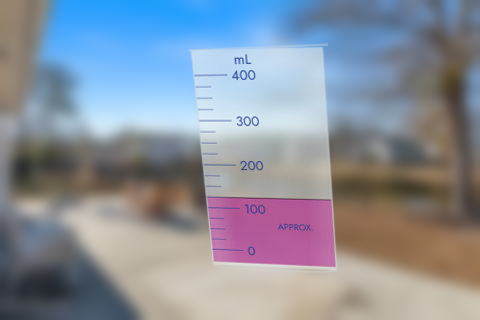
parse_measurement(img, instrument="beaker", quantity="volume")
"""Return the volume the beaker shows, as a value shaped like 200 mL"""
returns 125 mL
